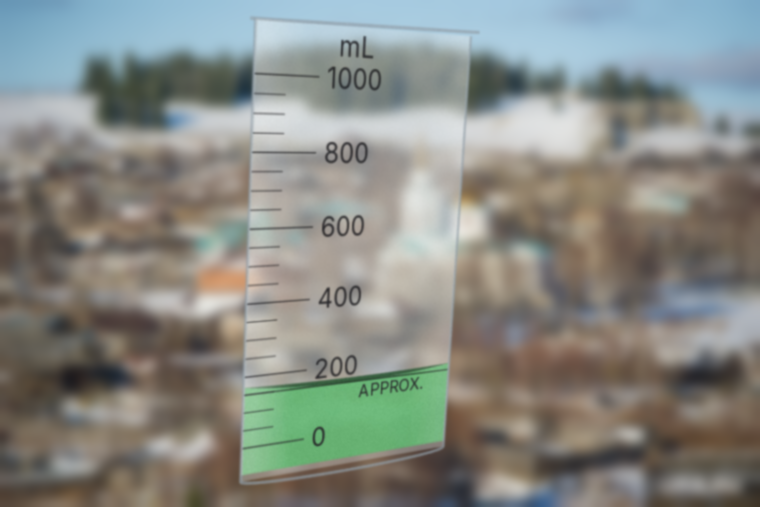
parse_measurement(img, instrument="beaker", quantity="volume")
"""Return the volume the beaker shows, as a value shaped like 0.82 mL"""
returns 150 mL
